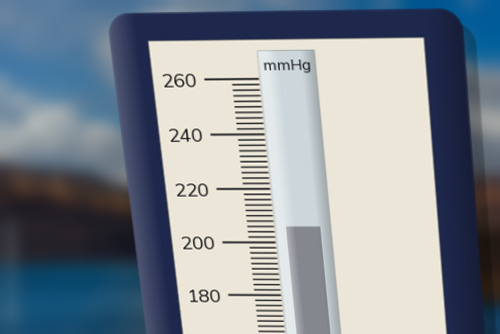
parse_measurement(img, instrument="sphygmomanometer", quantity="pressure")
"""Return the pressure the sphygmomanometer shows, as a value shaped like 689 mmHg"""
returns 206 mmHg
